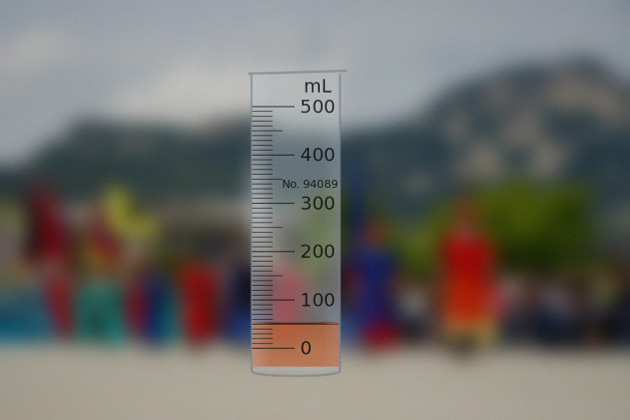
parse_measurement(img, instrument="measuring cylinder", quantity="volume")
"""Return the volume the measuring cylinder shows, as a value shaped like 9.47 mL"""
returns 50 mL
